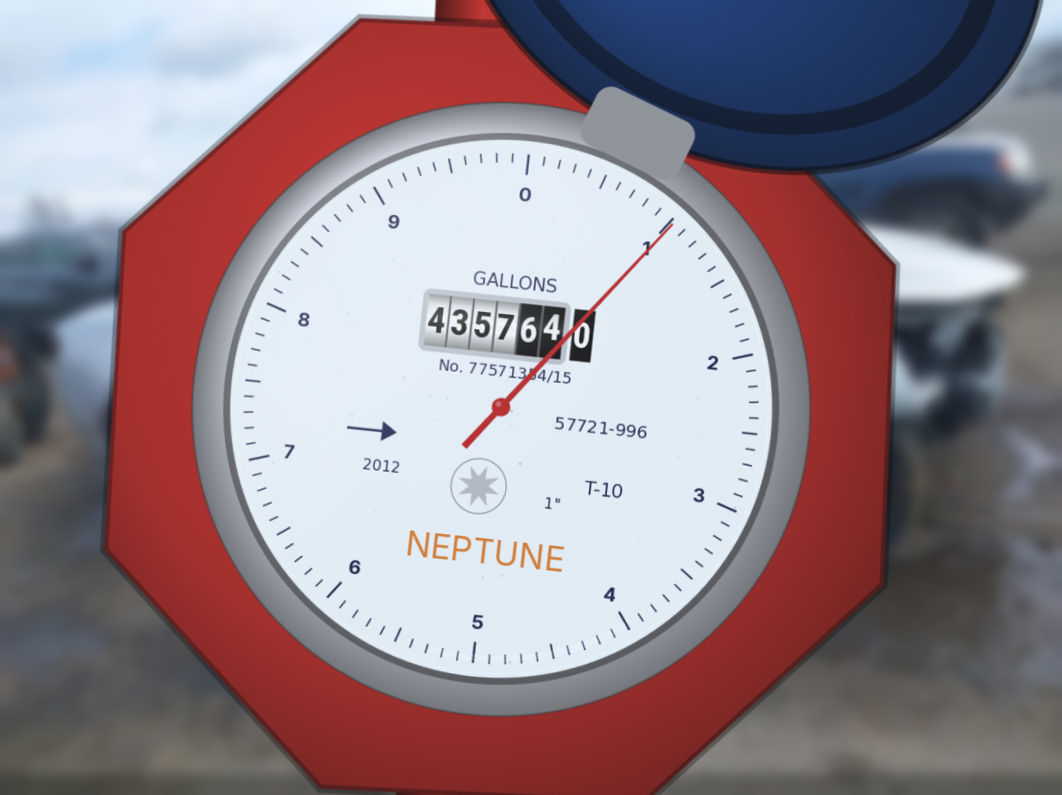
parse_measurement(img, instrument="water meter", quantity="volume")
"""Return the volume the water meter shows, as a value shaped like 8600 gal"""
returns 4357641.0 gal
